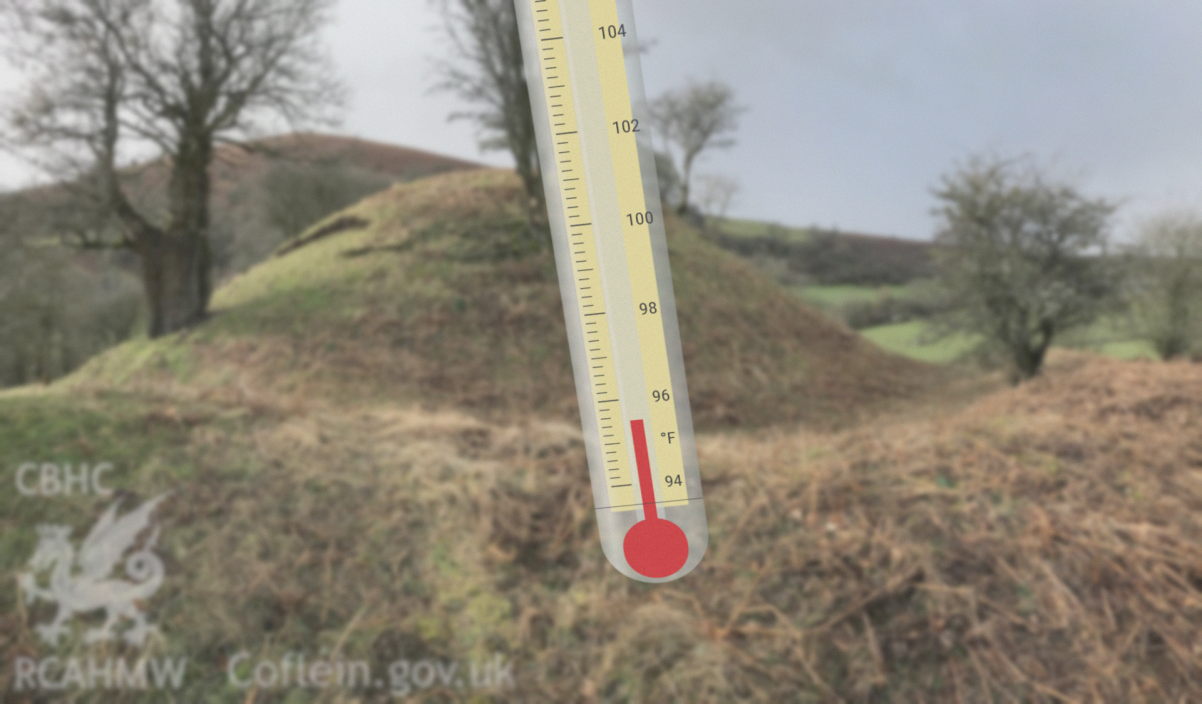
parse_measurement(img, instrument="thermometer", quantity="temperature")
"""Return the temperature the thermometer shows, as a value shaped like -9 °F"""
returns 95.5 °F
